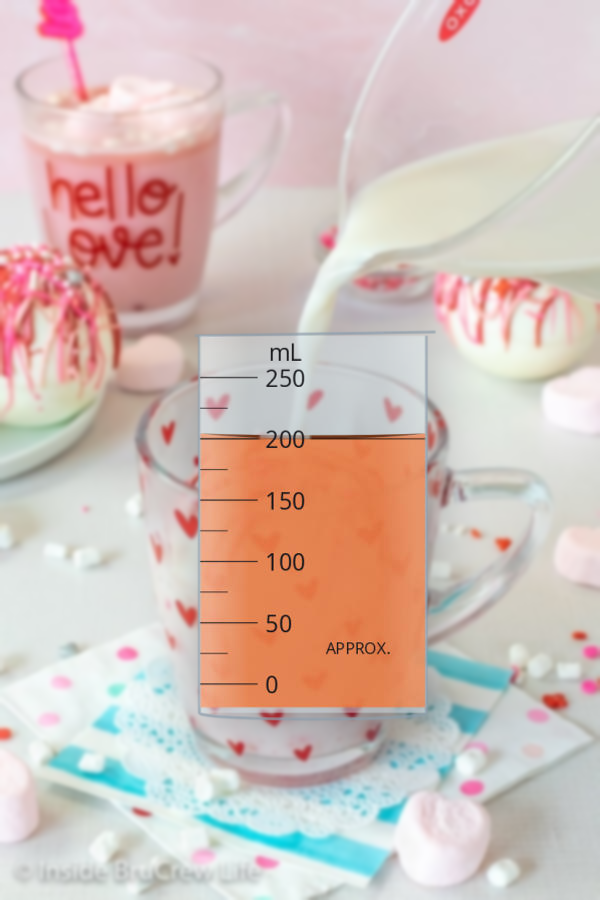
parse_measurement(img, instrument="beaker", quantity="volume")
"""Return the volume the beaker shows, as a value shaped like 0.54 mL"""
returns 200 mL
